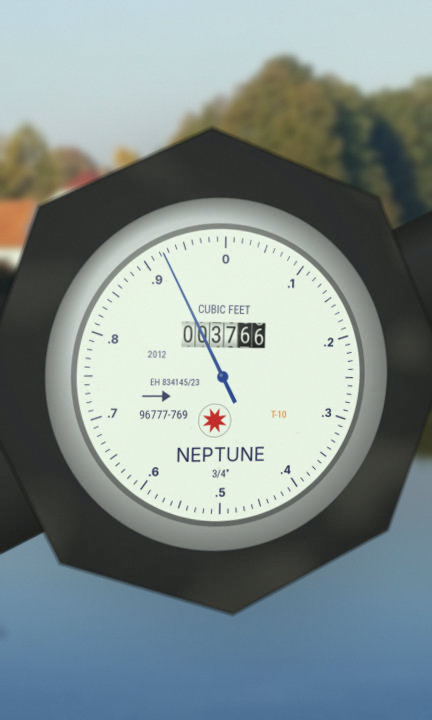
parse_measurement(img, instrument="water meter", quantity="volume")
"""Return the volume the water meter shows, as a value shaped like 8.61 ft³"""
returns 3765.92 ft³
